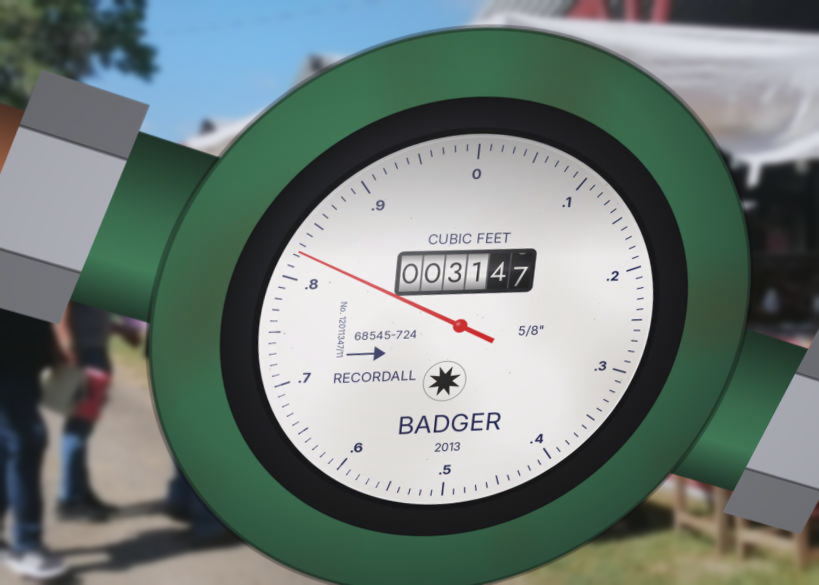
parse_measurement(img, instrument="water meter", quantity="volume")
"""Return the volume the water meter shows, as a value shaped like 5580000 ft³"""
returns 3146.82 ft³
